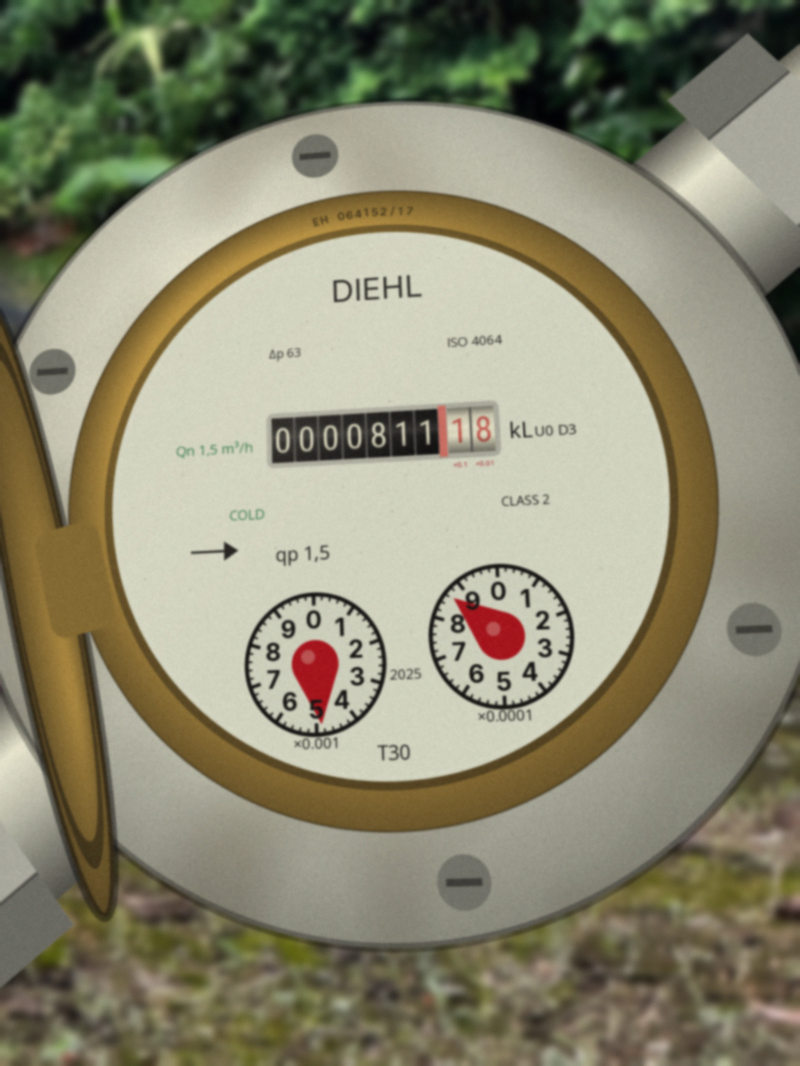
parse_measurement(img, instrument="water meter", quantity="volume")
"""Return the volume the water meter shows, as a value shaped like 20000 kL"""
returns 811.1848 kL
